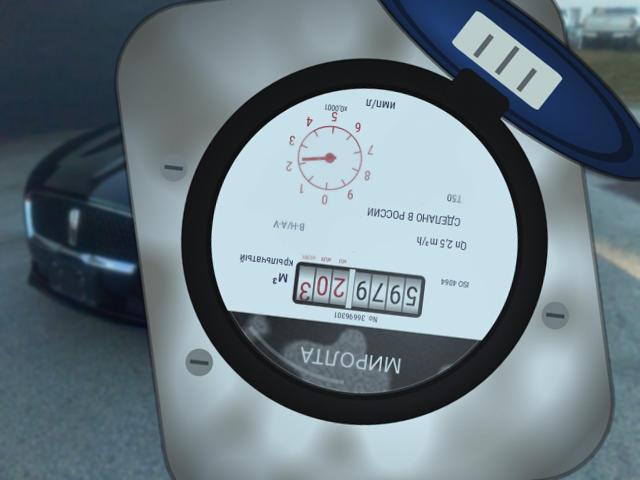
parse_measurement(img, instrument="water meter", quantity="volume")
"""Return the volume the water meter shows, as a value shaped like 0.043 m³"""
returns 5979.2032 m³
